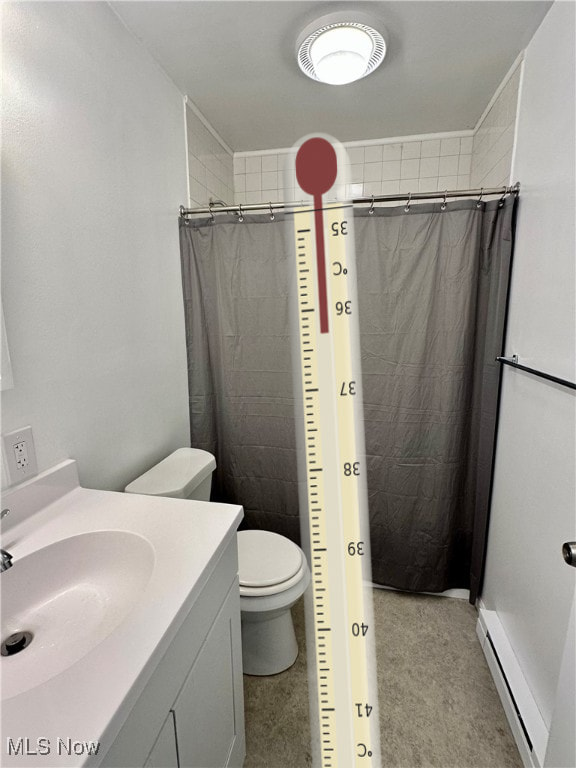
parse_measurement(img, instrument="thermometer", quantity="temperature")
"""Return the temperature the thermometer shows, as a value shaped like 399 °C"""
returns 36.3 °C
